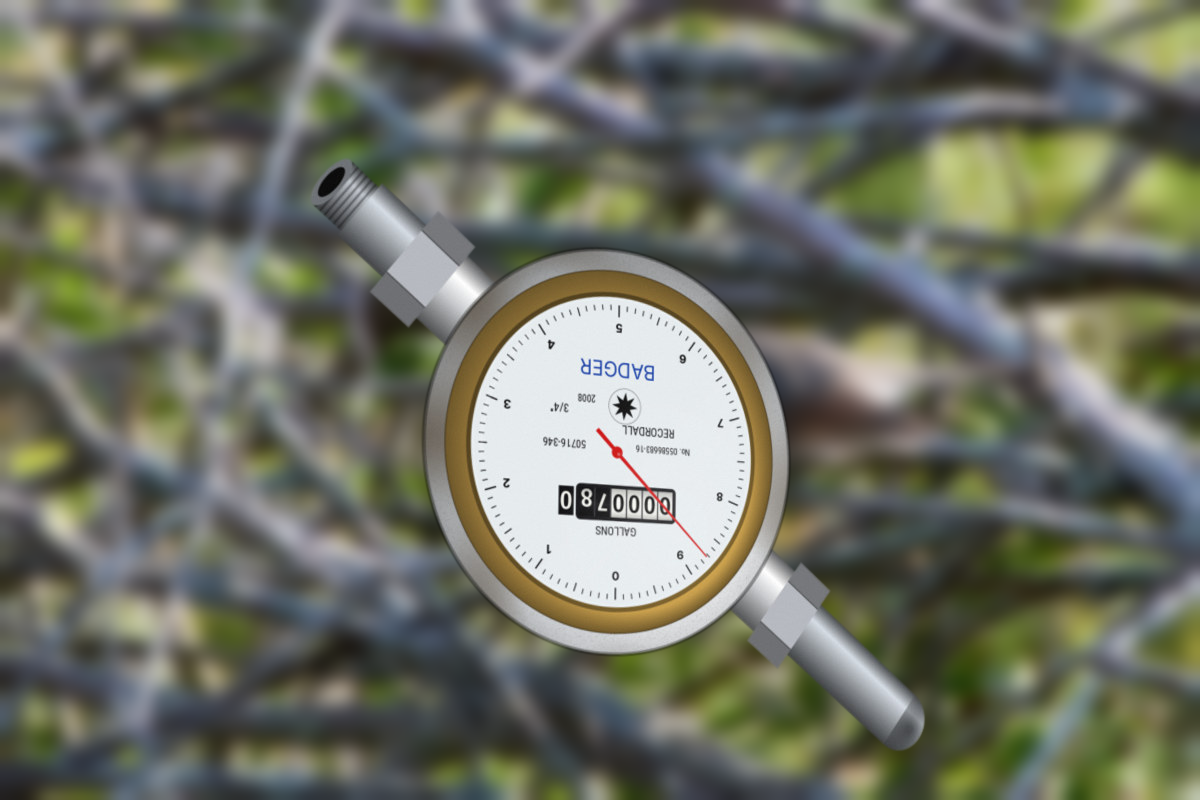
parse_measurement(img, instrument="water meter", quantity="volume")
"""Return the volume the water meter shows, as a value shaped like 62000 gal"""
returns 778.7 gal
